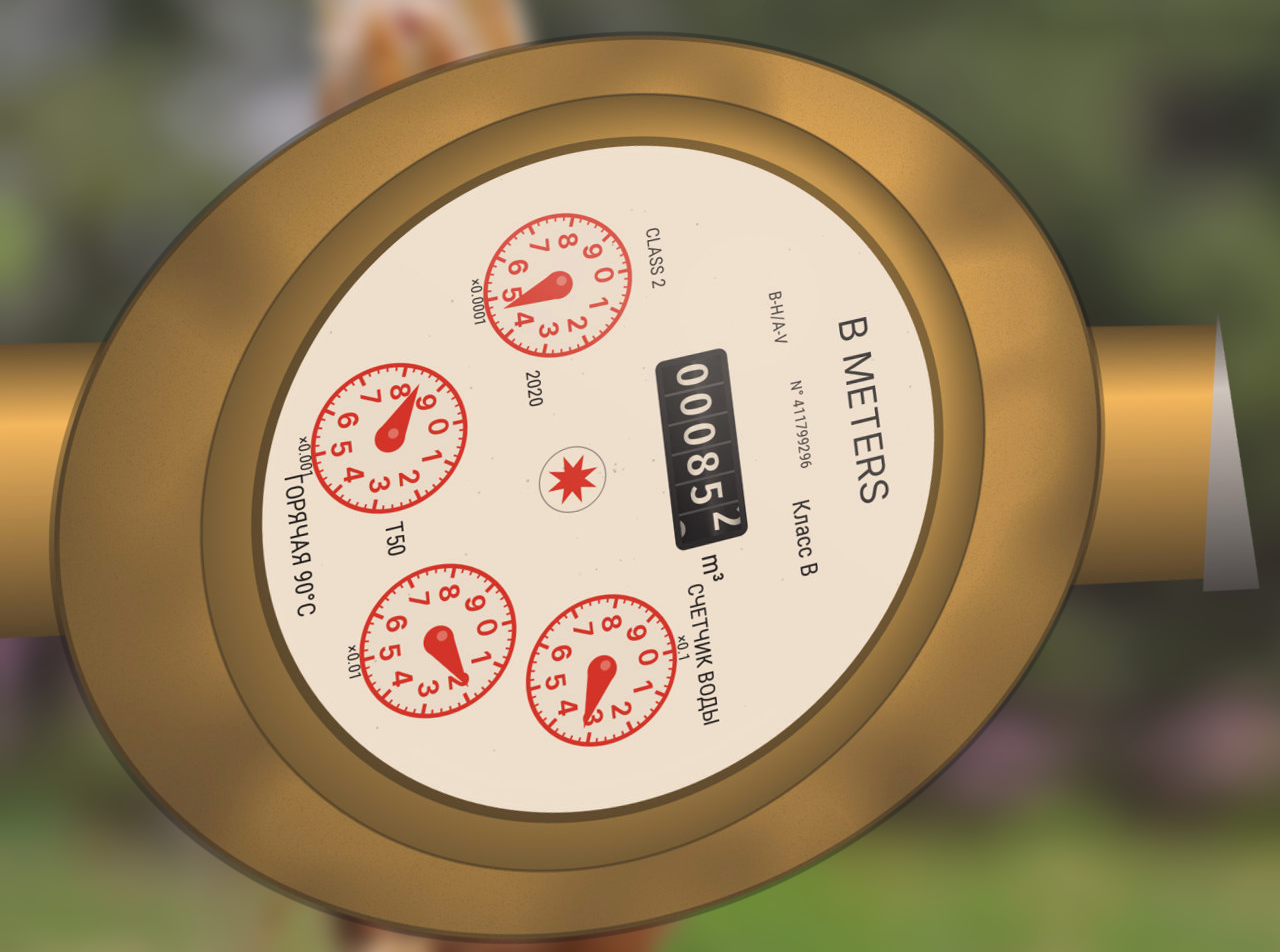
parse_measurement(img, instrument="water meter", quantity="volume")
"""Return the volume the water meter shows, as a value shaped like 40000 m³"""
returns 852.3184 m³
